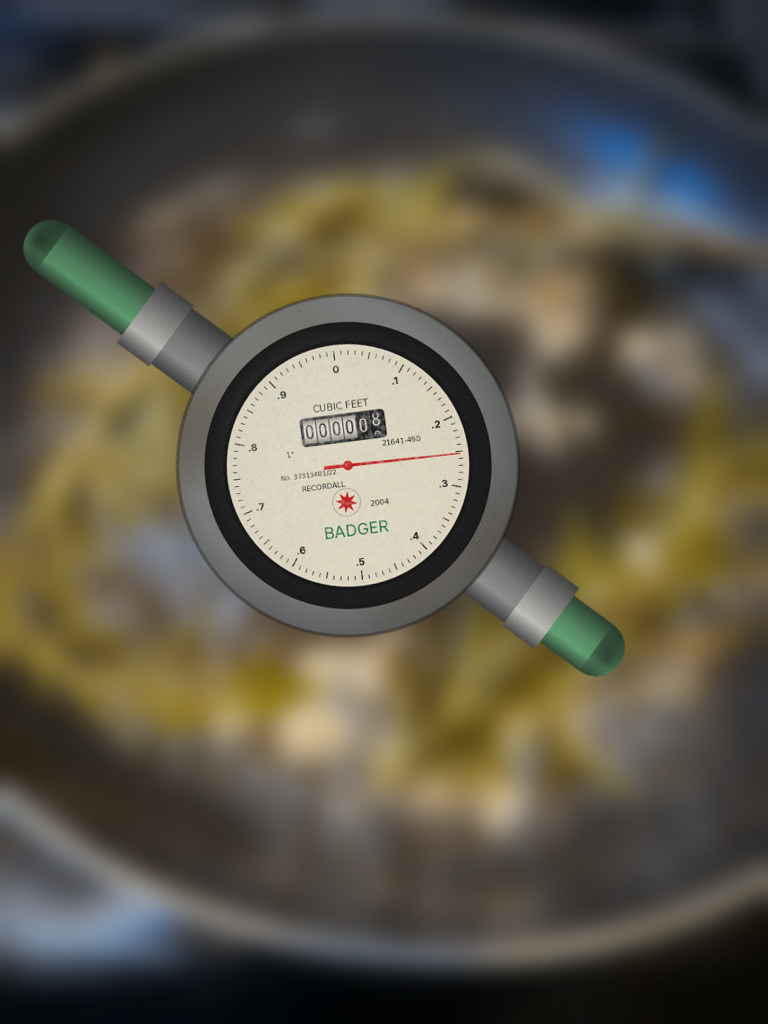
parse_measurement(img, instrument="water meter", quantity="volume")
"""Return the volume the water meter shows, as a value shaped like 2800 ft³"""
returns 8.25 ft³
